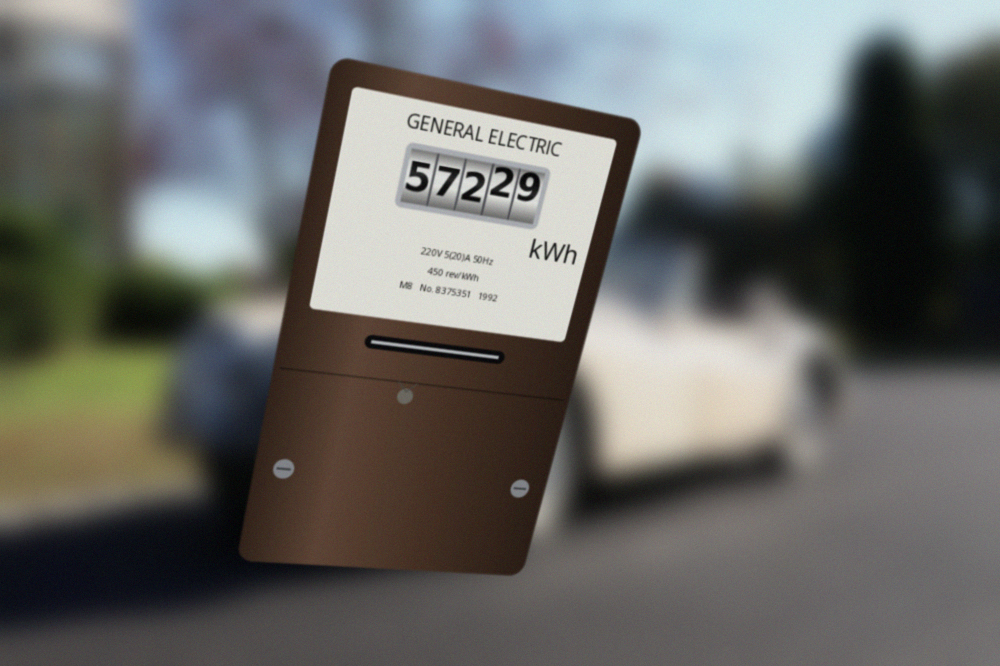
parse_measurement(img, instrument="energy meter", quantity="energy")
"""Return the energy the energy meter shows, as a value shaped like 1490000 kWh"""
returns 57229 kWh
